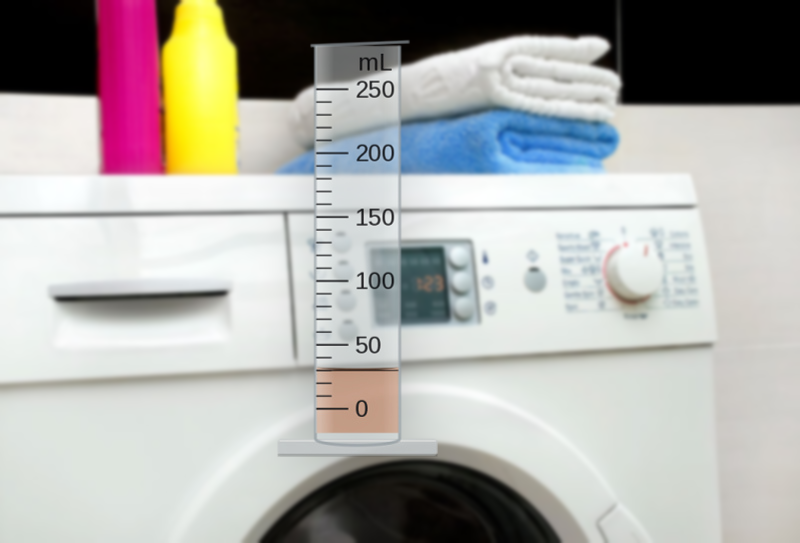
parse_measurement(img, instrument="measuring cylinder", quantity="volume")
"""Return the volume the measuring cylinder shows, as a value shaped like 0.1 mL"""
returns 30 mL
